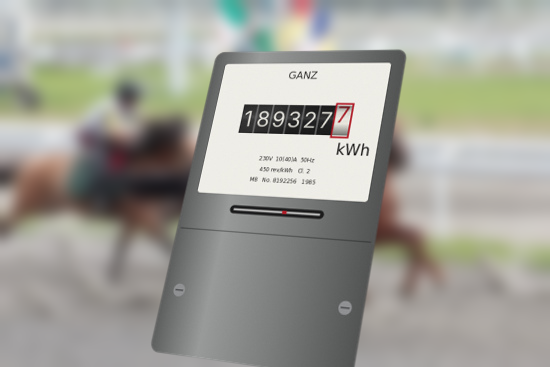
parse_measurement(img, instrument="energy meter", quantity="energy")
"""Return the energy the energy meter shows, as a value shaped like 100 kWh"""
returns 189327.7 kWh
